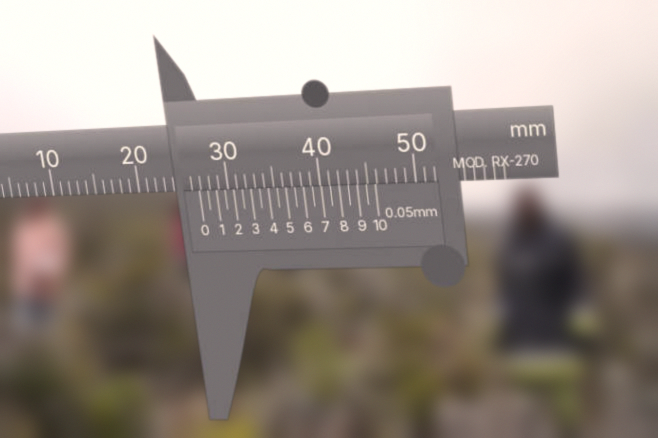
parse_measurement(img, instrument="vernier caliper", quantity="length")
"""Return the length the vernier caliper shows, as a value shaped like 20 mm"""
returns 26.8 mm
